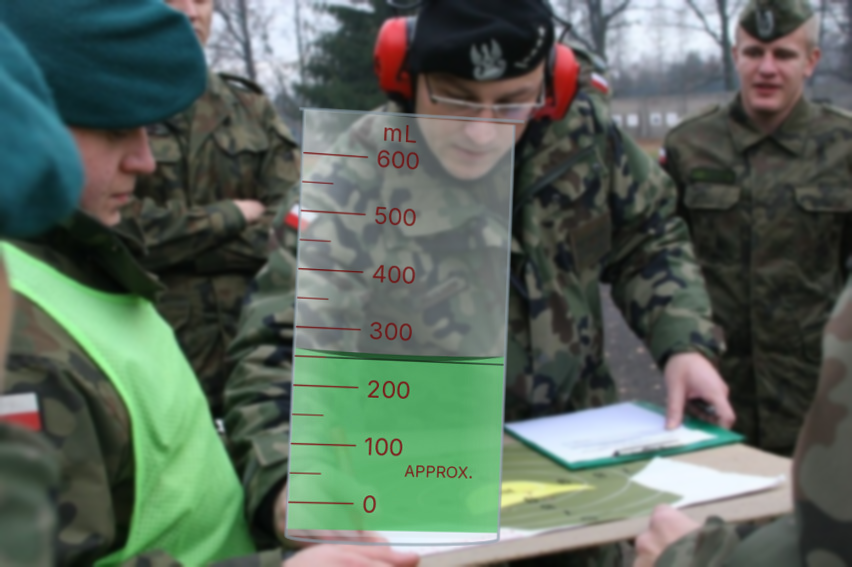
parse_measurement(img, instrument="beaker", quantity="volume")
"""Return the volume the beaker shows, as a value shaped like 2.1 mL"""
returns 250 mL
